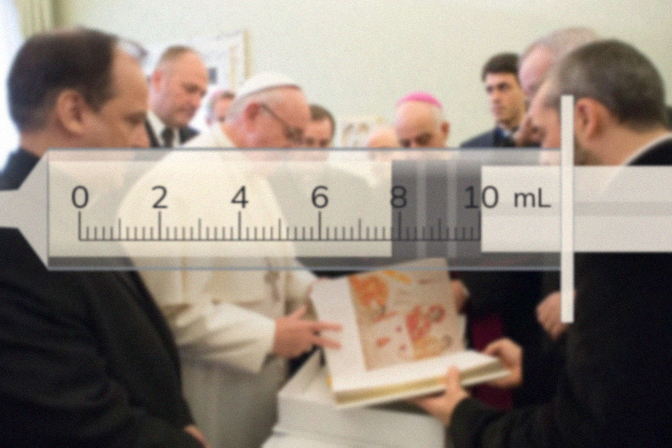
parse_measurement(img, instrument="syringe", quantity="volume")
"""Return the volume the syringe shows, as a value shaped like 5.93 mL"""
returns 7.8 mL
